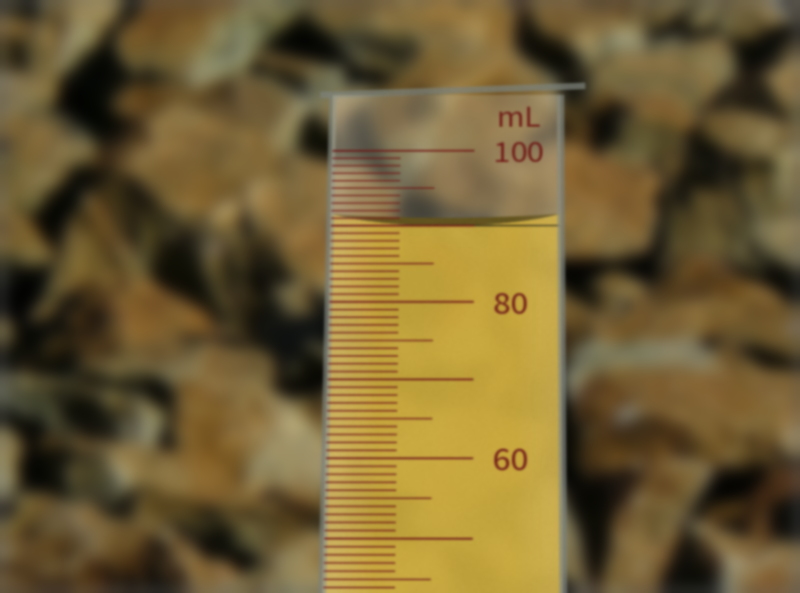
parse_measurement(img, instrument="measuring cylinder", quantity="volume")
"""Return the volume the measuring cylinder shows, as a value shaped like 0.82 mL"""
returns 90 mL
